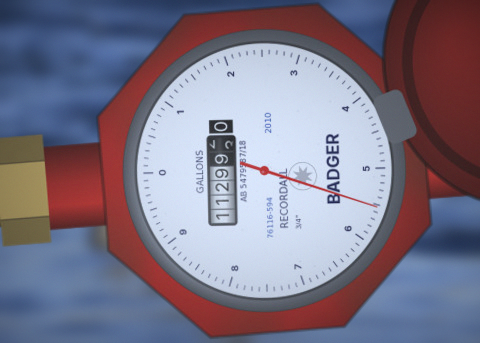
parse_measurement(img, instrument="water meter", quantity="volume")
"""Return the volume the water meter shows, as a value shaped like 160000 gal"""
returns 1129925.5 gal
